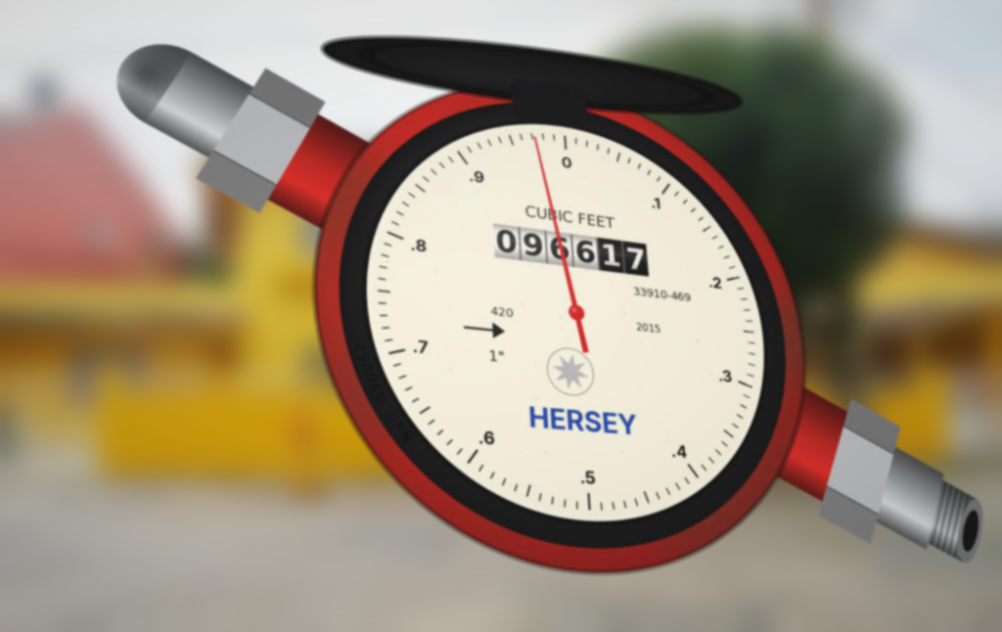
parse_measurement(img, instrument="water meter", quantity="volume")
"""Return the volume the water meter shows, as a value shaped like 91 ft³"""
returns 96616.97 ft³
